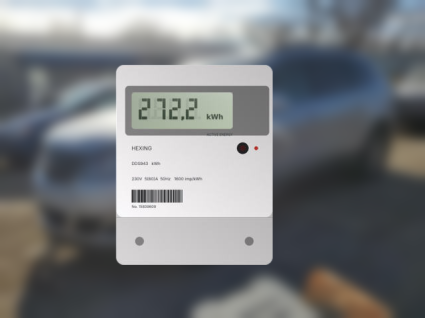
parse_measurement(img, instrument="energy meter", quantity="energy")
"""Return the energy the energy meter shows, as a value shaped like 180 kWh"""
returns 272.2 kWh
